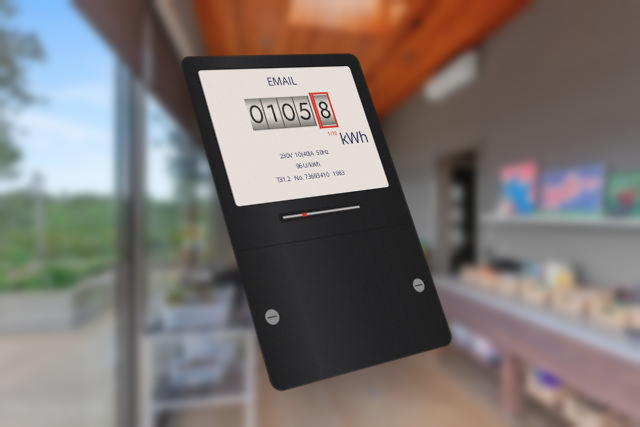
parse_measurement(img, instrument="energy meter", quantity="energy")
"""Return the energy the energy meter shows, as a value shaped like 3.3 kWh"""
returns 105.8 kWh
